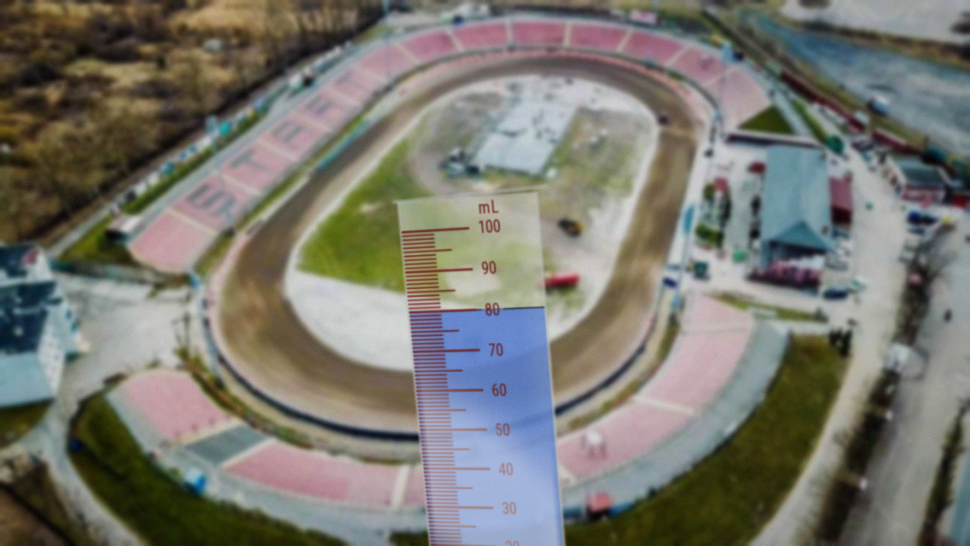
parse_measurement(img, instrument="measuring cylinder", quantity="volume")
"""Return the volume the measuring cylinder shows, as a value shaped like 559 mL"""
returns 80 mL
